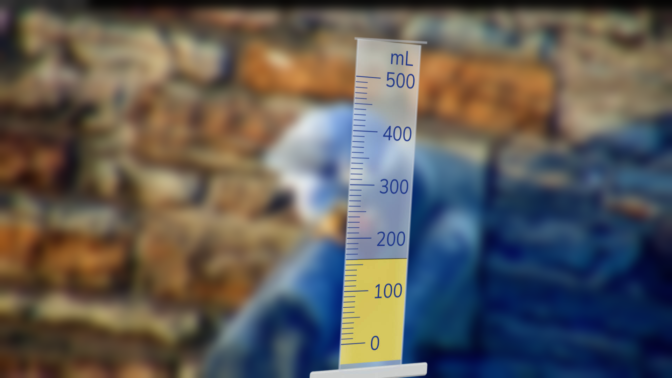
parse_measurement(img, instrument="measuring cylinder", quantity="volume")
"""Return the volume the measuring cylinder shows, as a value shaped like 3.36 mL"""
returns 160 mL
